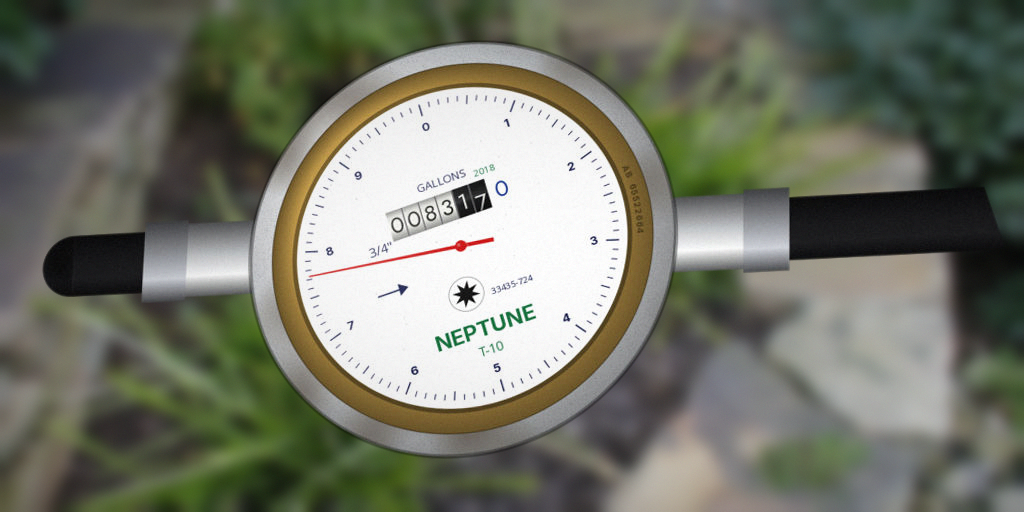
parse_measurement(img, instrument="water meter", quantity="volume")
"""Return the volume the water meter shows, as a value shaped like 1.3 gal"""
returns 83167.7 gal
